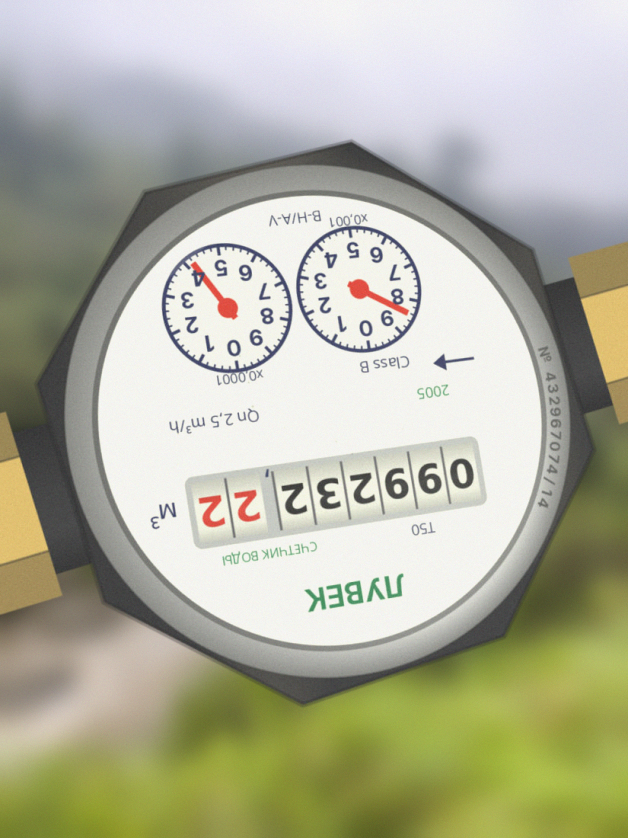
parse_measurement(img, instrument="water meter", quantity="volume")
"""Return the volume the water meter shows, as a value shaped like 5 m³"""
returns 99232.2284 m³
